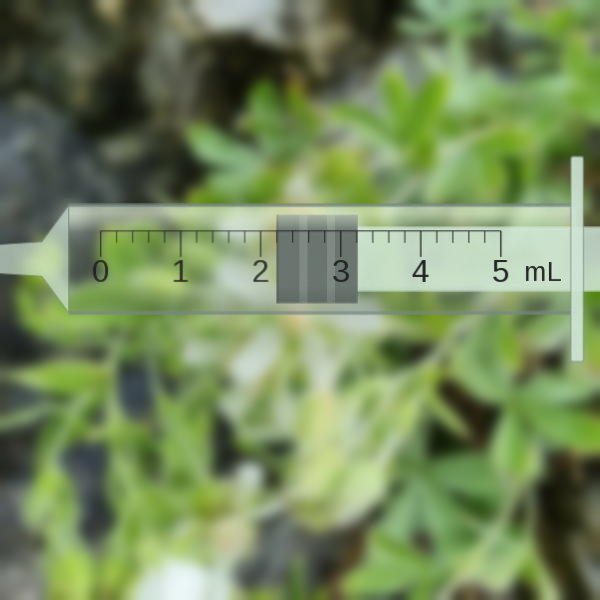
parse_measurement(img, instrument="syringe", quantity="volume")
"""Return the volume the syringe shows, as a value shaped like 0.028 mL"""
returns 2.2 mL
